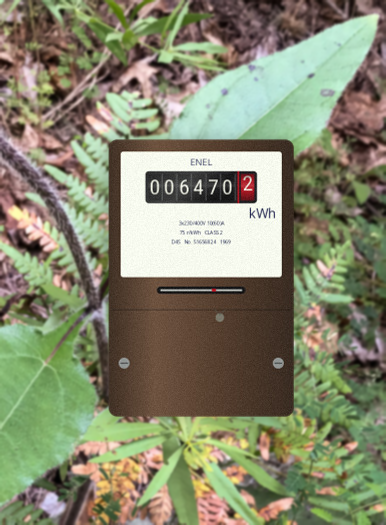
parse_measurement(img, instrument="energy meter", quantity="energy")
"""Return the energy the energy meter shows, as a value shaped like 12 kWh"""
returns 6470.2 kWh
